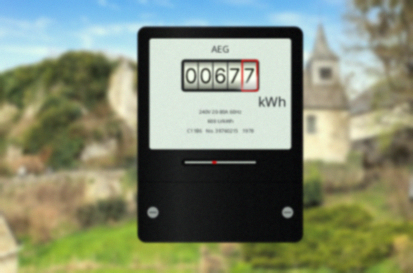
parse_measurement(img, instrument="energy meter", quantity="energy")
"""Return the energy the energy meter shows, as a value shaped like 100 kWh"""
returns 67.7 kWh
